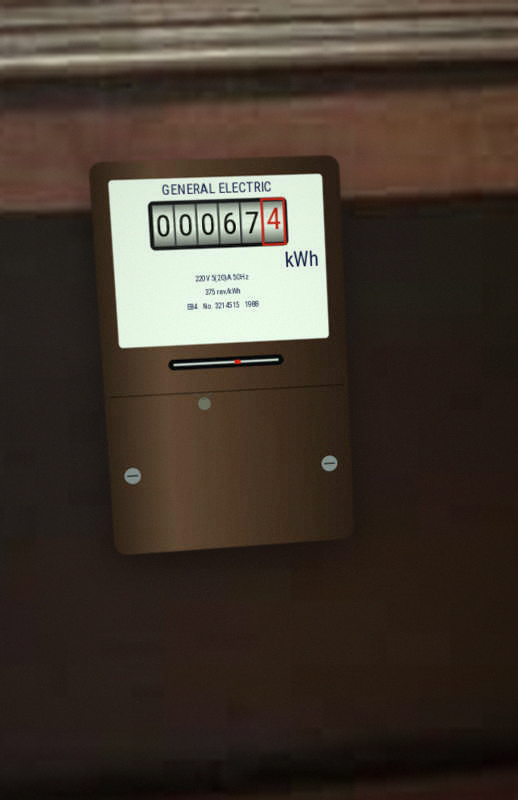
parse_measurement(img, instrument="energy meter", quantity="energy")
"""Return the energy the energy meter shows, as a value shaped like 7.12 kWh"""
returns 67.4 kWh
